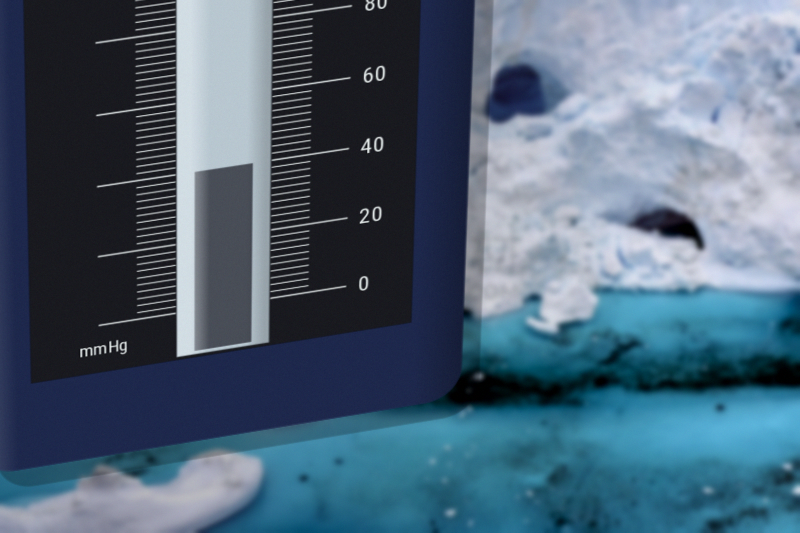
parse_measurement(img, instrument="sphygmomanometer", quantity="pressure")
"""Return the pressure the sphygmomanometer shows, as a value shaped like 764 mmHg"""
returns 40 mmHg
